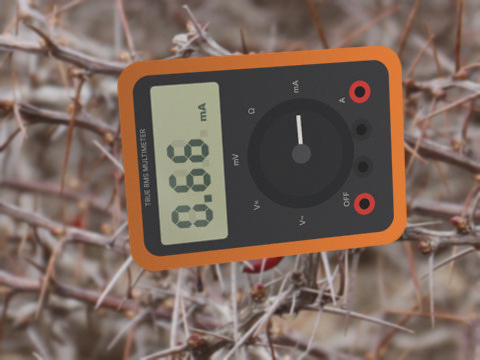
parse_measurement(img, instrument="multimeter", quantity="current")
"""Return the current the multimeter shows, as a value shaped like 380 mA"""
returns 0.66 mA
